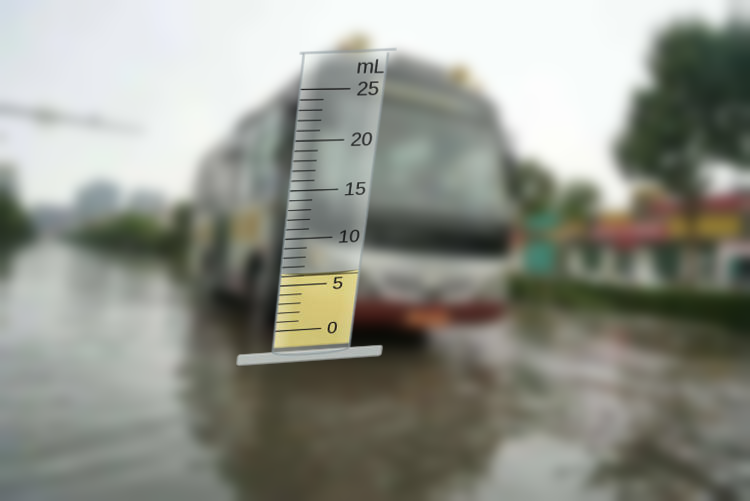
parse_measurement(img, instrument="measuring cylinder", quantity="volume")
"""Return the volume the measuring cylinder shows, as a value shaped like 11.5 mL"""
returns 6 mL
